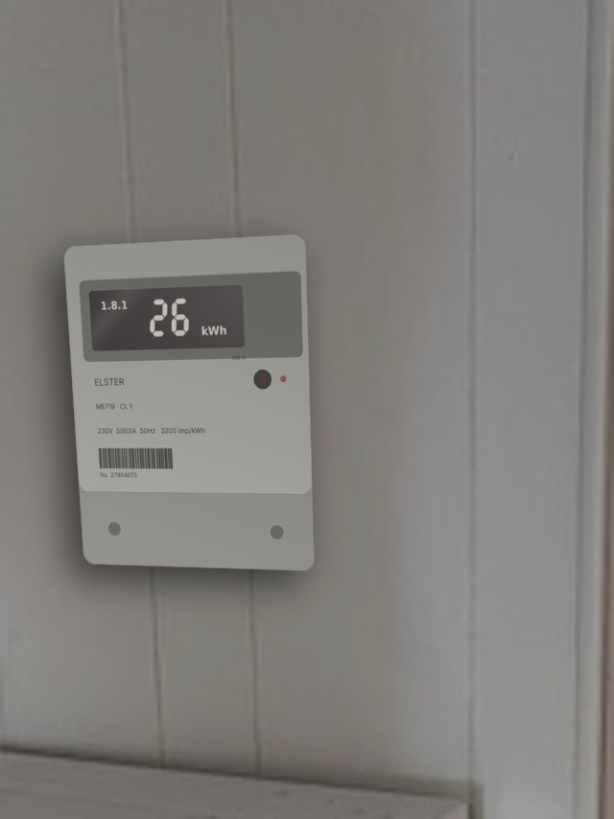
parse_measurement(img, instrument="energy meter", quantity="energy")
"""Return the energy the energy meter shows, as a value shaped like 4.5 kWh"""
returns 26 kWh
